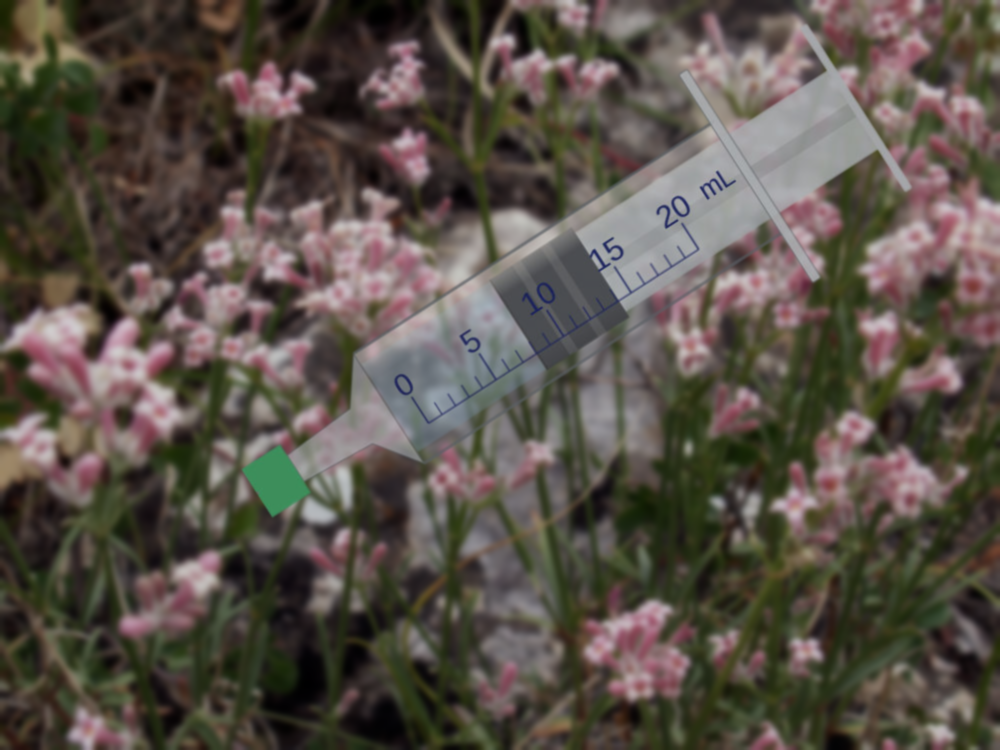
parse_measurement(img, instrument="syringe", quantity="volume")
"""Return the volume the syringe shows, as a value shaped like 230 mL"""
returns 8 mL
